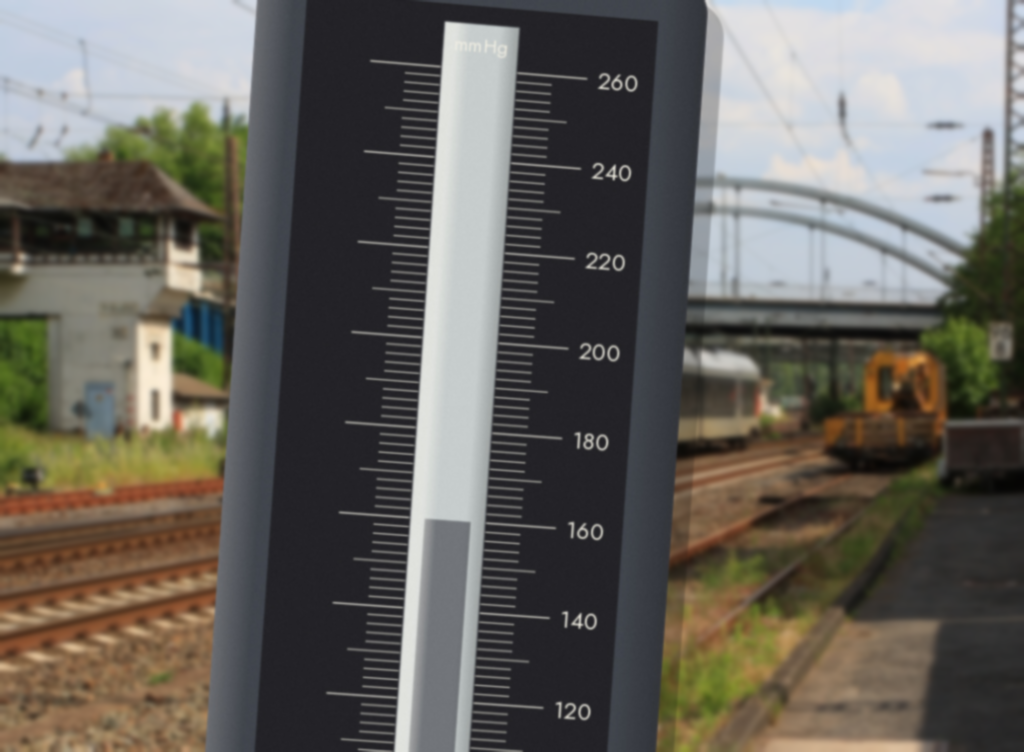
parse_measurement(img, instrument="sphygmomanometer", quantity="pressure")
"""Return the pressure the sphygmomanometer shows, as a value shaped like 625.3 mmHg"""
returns 160 mmHg
